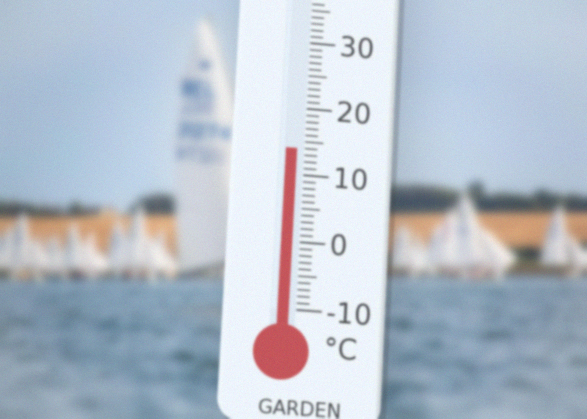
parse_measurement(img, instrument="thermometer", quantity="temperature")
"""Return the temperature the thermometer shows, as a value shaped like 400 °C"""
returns 14 °C
